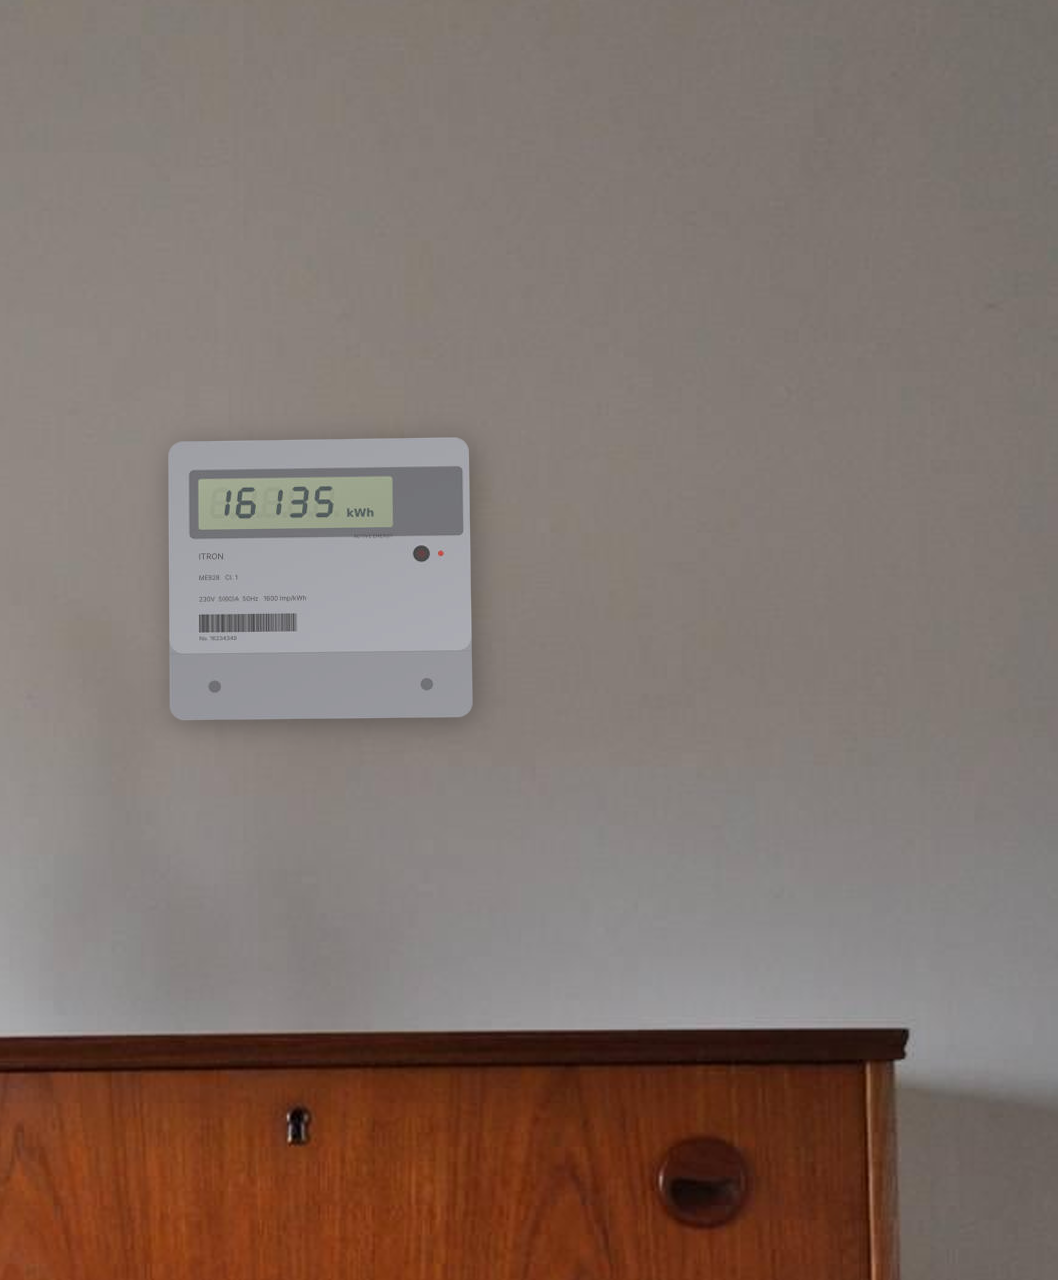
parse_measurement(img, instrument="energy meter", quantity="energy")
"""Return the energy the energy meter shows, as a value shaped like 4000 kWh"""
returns 16135 kWh
